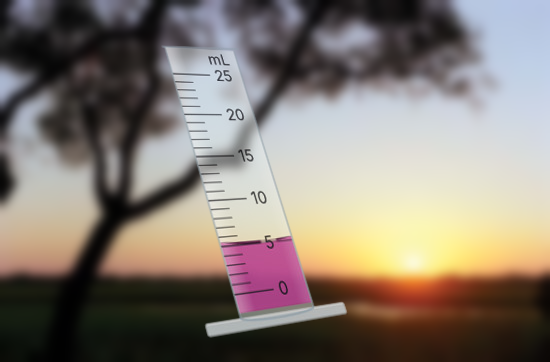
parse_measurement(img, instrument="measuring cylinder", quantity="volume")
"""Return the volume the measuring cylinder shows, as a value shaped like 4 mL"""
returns 5 mL
